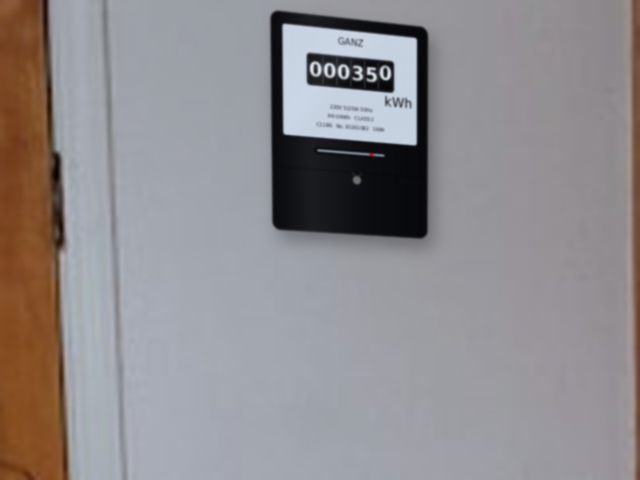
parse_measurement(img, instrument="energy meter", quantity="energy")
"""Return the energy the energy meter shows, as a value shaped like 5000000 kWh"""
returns 350 kWh
